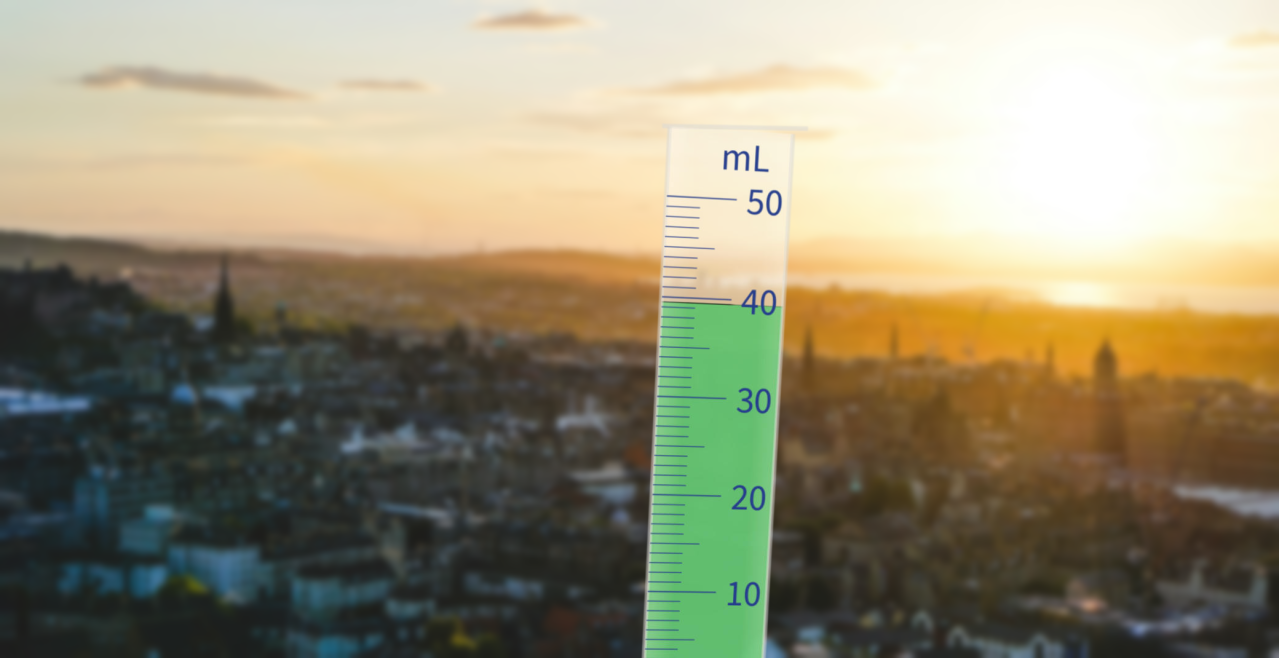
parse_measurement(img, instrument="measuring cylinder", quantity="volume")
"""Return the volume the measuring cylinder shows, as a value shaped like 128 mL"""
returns 39.5 mL
